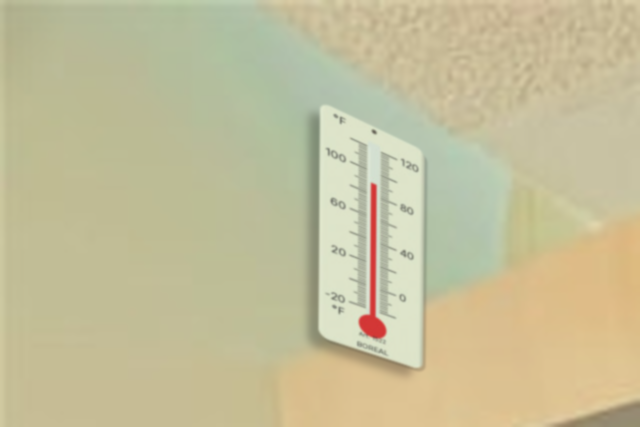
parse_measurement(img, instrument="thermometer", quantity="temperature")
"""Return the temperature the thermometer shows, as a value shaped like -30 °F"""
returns 90 °F
